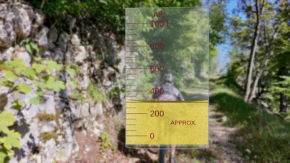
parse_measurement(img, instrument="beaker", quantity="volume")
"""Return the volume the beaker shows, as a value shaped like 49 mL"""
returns 300 mL
